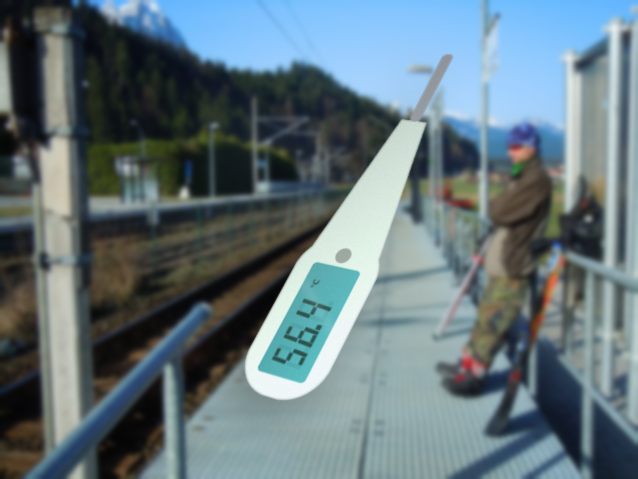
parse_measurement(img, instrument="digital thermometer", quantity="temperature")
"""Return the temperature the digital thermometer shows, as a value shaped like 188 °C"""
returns 56.4 °C
